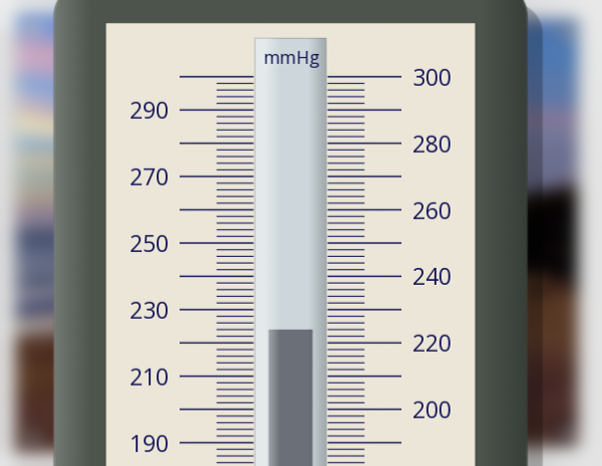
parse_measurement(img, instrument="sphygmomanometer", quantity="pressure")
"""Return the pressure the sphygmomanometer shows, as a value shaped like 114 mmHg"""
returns 224 mmHg
